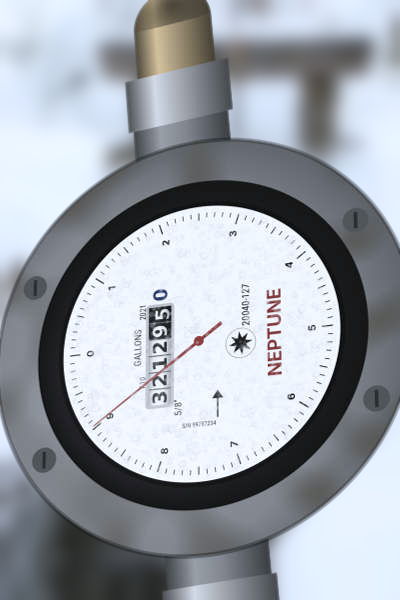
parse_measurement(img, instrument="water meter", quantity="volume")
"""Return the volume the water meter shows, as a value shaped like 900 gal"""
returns 3212949.0 gal
